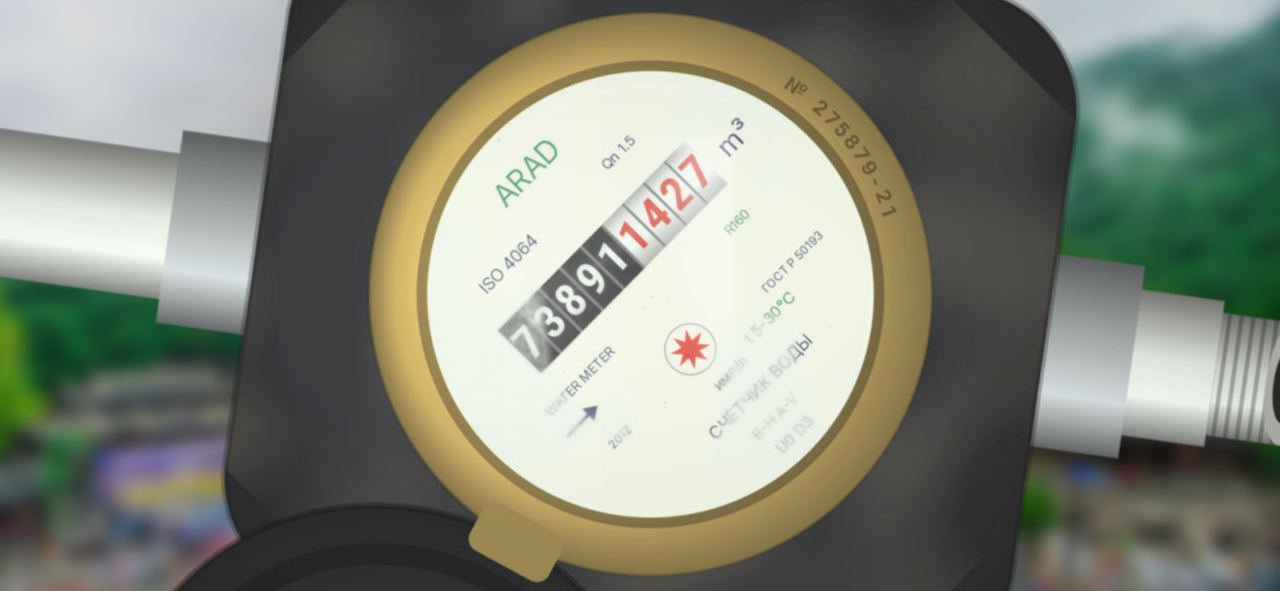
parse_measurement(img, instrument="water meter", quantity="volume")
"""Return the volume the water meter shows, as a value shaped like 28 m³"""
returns 73891.1427 m³
